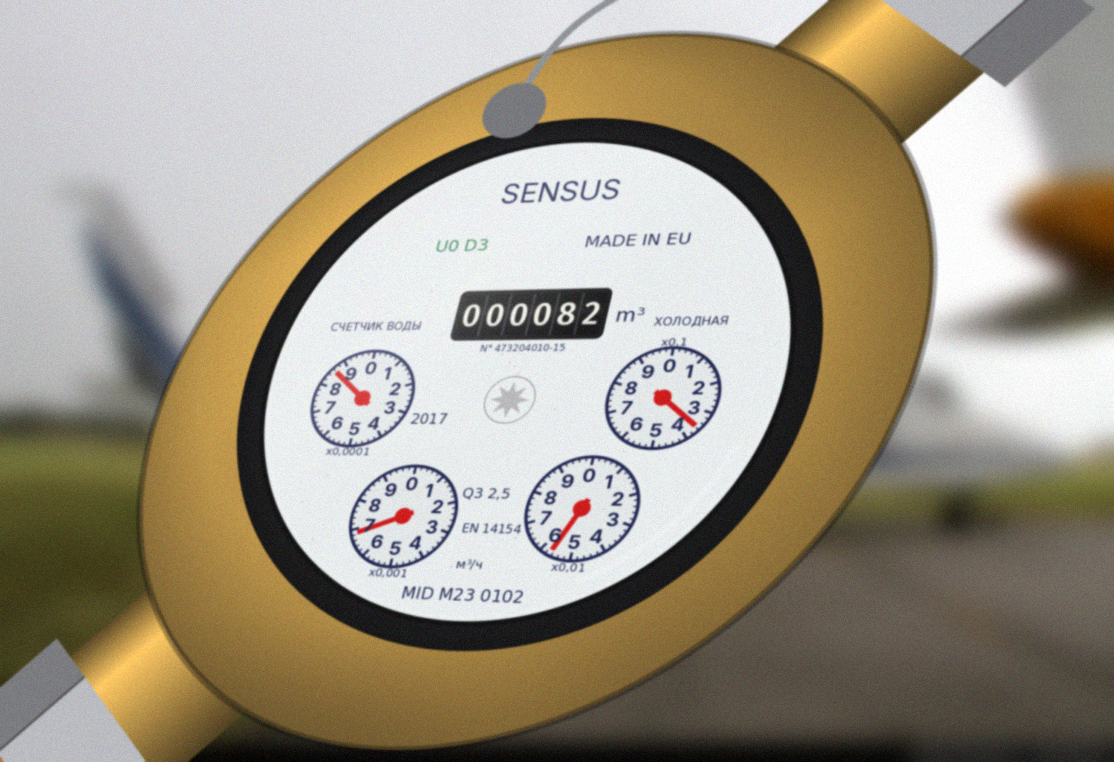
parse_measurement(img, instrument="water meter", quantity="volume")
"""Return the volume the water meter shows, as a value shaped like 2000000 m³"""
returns 82.3568 m³
